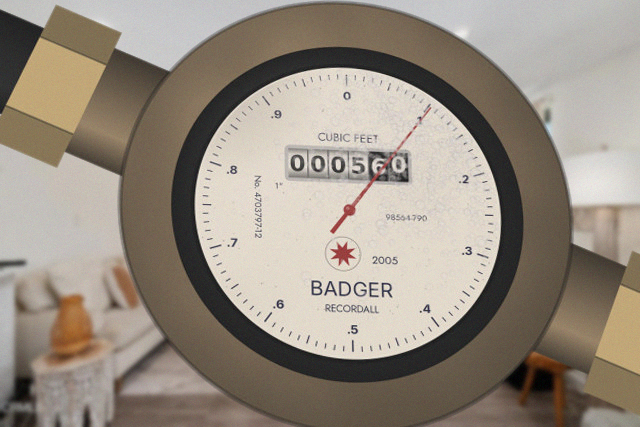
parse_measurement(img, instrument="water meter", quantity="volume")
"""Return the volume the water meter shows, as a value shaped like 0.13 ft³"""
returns 560.10 ft³
